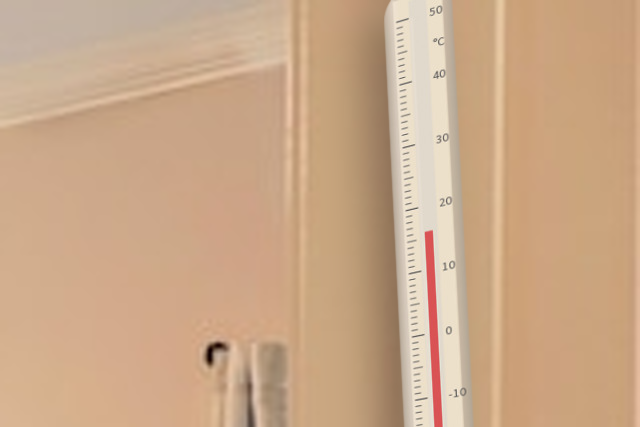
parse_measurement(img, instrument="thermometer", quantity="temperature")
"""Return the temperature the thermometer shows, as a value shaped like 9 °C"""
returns 16 °C
